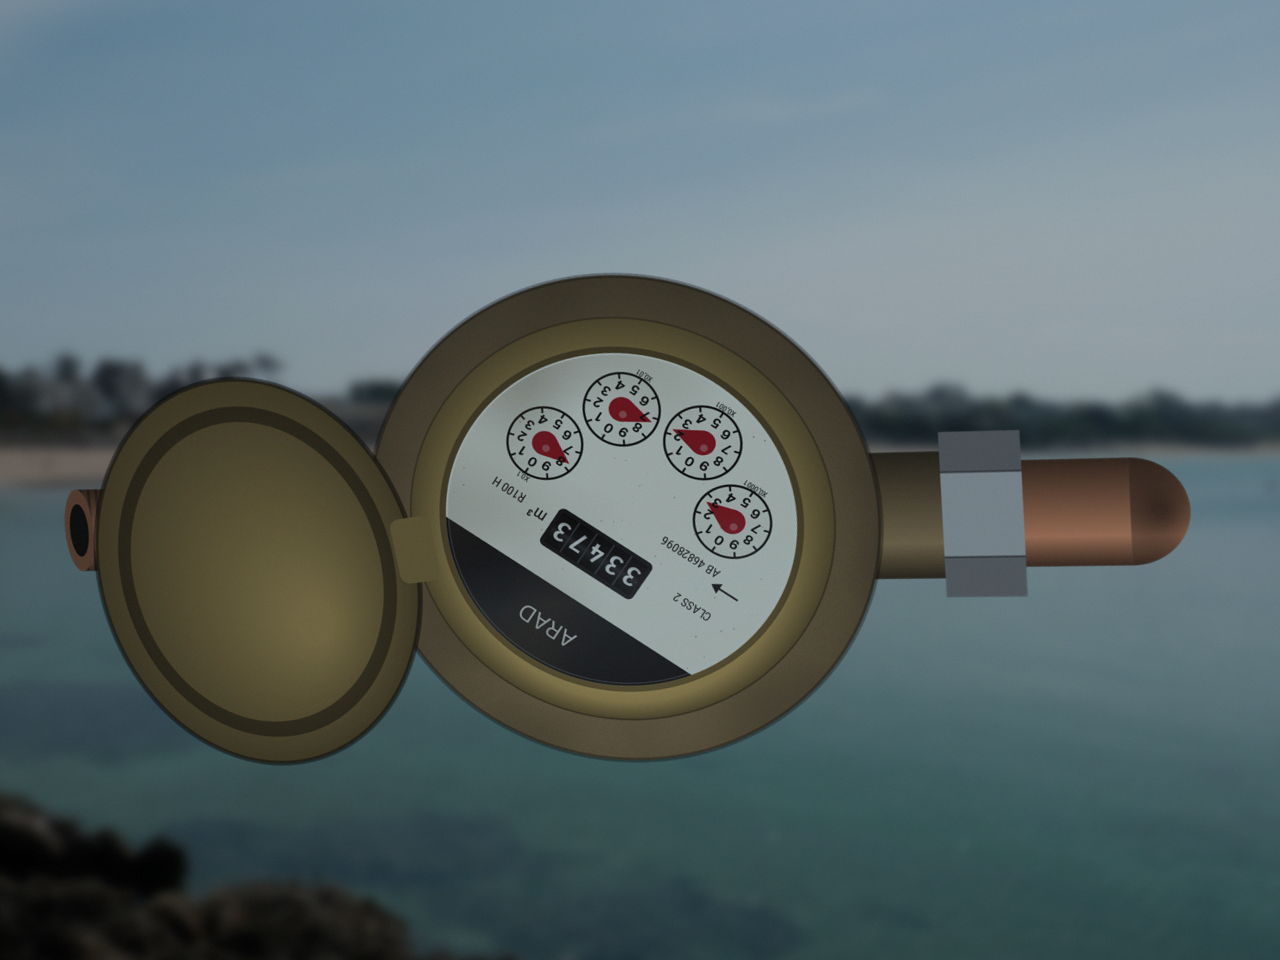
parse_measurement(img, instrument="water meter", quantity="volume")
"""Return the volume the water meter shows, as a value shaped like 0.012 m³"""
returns 33473.7722 m³
